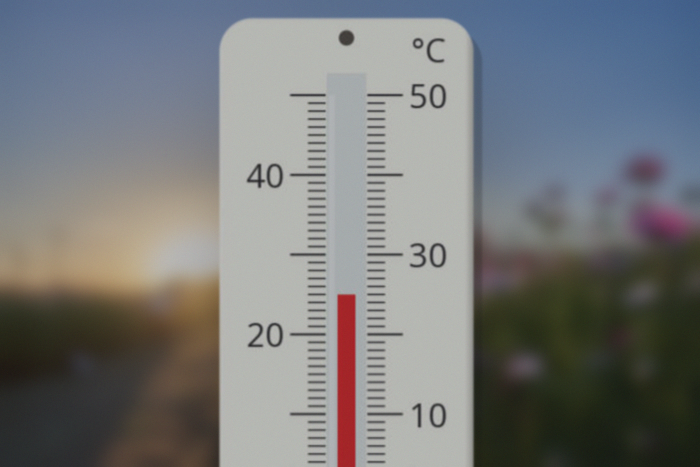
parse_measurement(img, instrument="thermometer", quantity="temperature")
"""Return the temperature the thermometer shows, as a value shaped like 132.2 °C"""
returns 25 °C
